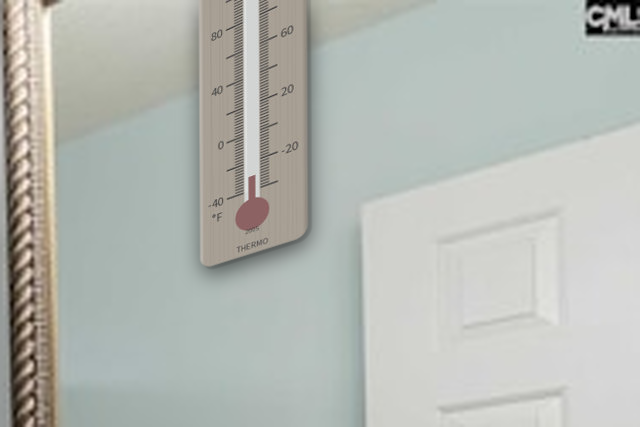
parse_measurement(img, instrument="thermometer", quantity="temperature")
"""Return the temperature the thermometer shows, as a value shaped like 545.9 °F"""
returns -30 °F
